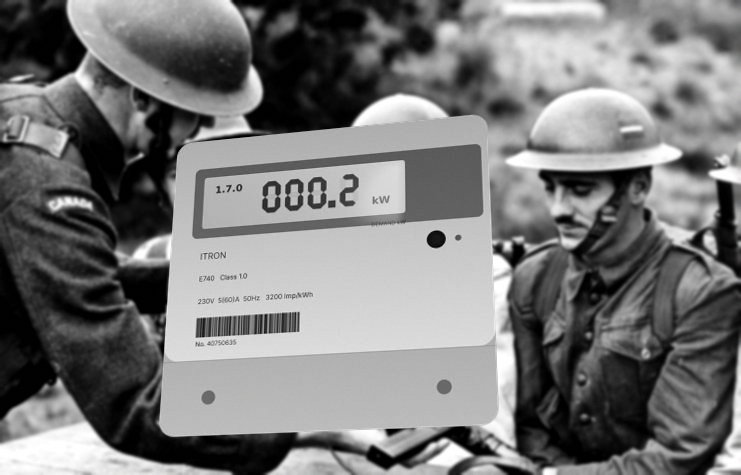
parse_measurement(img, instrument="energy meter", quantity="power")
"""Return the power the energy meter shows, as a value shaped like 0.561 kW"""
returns 0.2 kW
